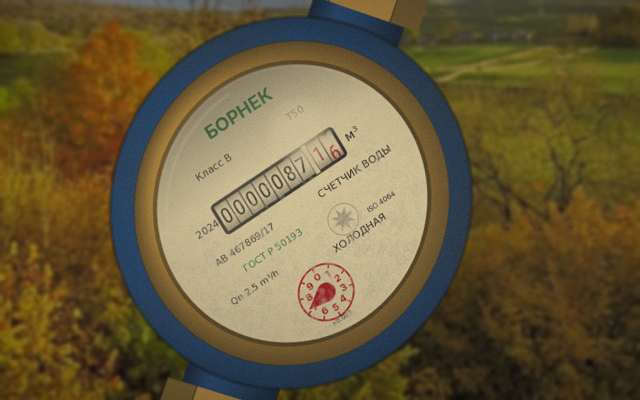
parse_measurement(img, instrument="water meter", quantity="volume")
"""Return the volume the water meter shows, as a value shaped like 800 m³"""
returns 87.157 m³
